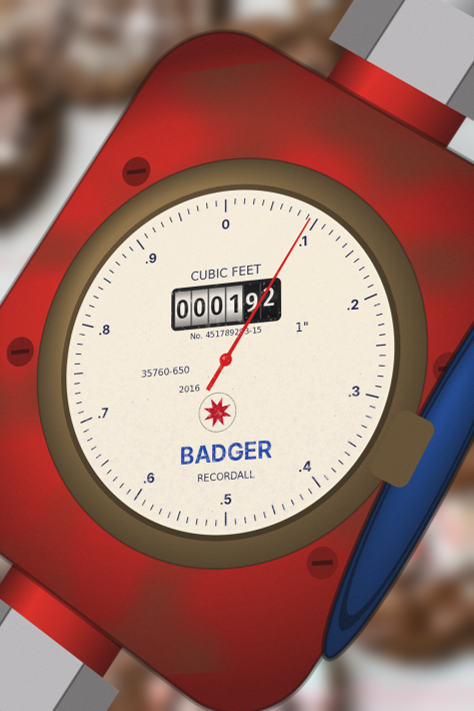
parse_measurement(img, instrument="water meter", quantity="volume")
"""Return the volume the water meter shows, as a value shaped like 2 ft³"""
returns 192.09 ft³
